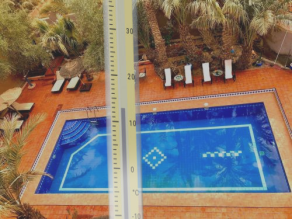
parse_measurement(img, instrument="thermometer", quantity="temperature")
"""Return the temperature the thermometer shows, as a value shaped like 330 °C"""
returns 13 °C
